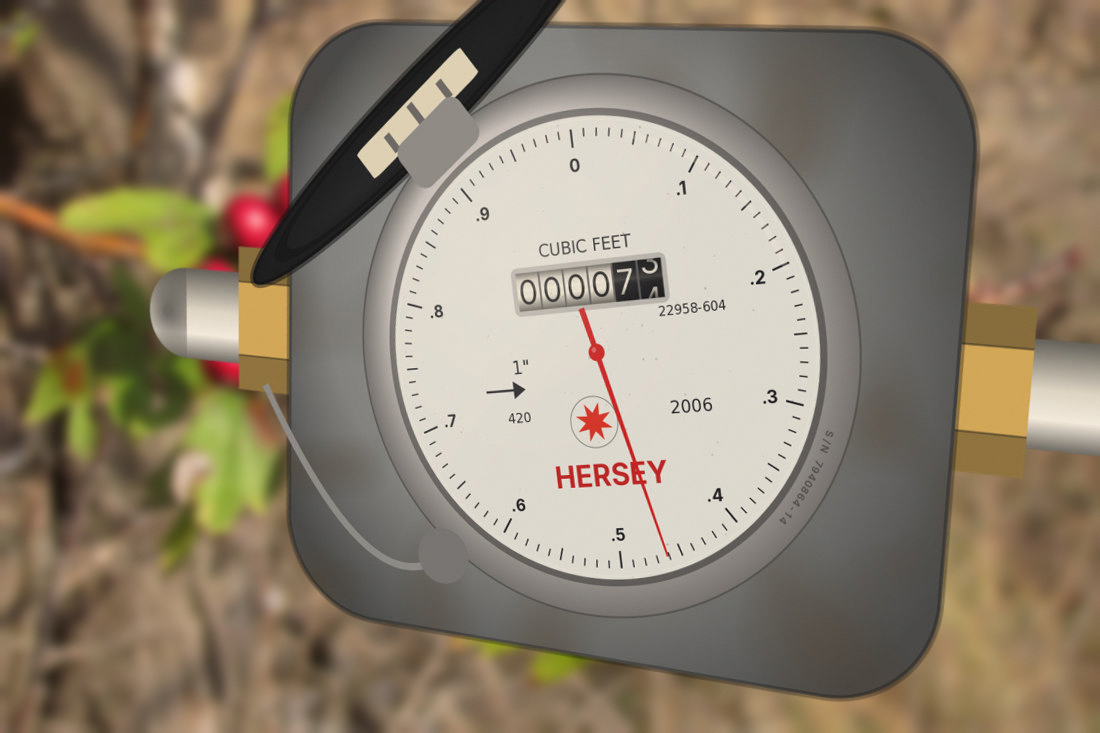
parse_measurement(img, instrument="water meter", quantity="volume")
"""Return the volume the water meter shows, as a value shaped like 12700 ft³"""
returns 73.46 ft³
